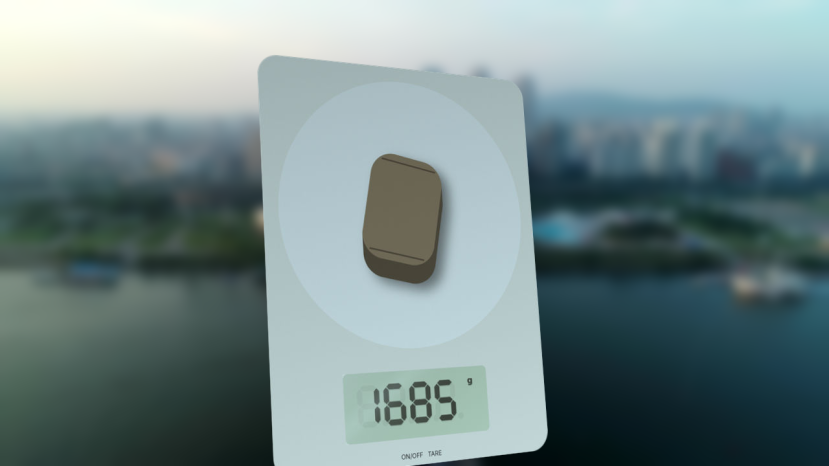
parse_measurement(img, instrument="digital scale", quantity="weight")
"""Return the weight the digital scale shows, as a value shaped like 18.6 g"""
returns 1685 g
